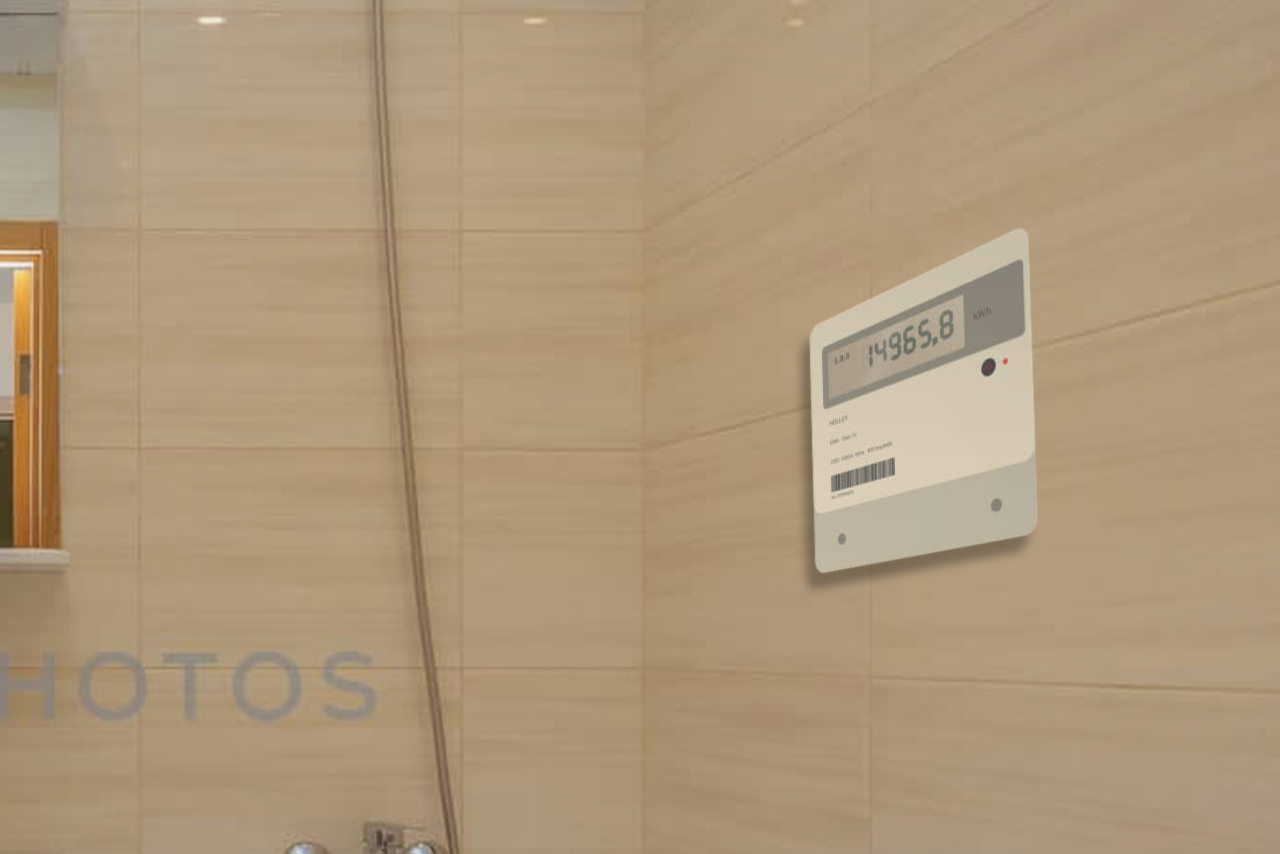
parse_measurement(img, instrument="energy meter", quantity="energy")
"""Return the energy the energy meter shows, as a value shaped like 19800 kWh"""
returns 14965.8 kWh
